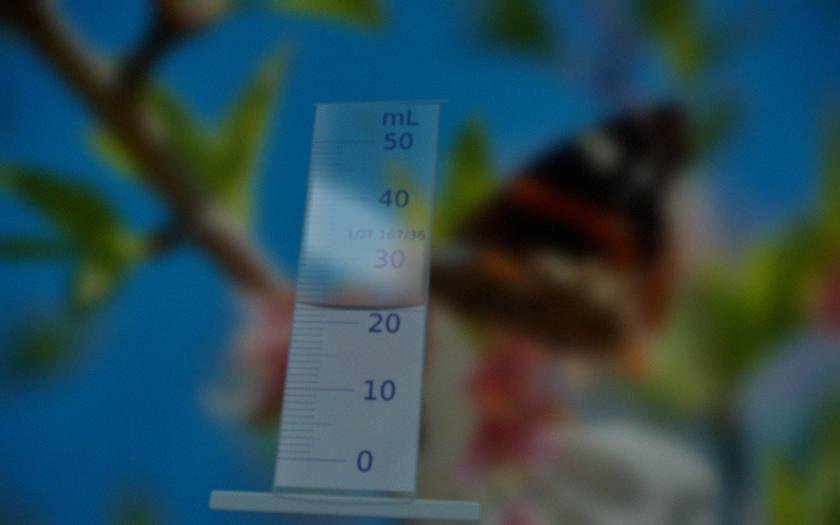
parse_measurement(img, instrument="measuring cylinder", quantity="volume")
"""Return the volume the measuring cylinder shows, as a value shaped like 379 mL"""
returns 22 mL
